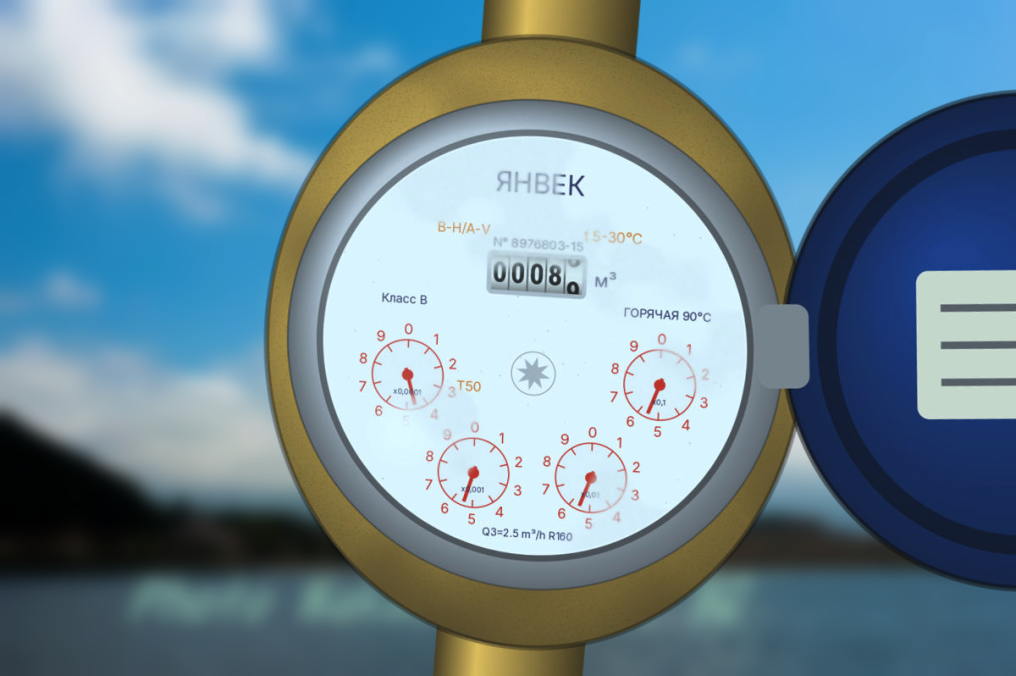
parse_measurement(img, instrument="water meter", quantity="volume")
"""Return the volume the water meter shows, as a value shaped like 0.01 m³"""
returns 88.5554 m³
